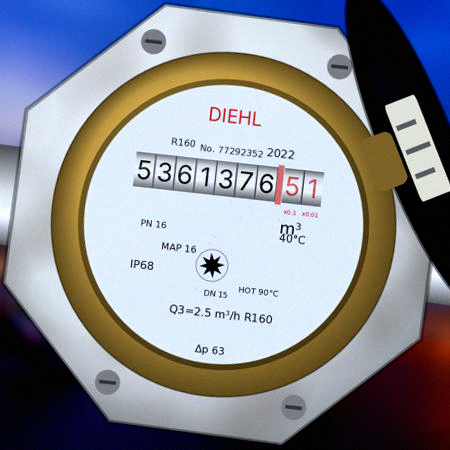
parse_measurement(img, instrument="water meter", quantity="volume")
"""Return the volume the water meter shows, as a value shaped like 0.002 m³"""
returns 5361376.51 m³
